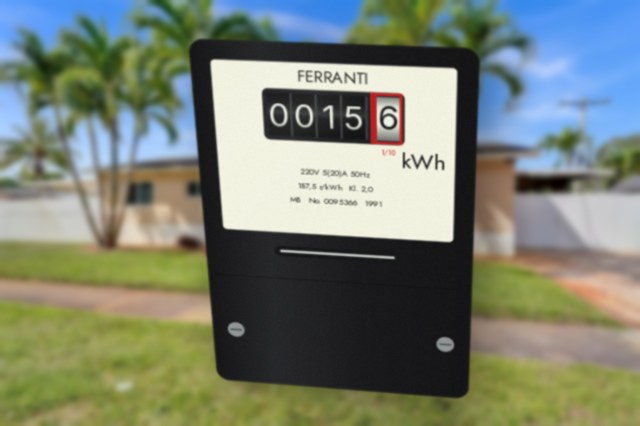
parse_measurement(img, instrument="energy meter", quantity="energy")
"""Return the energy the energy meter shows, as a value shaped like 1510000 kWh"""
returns 15.6 kWh
